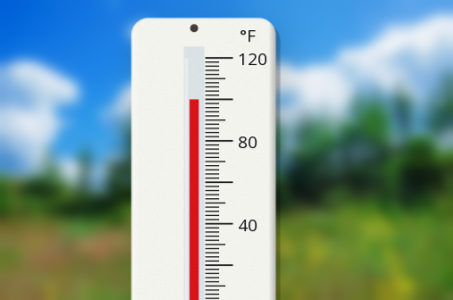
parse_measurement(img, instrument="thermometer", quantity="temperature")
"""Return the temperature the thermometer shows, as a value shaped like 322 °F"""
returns 100 °F
